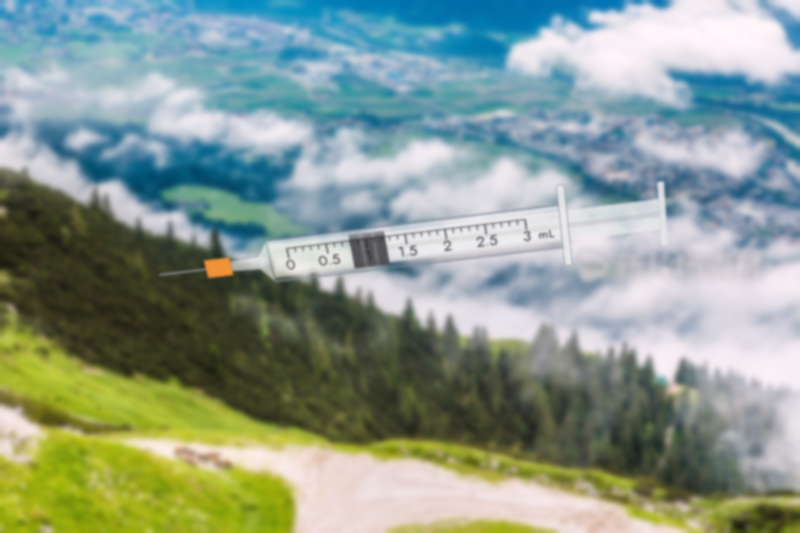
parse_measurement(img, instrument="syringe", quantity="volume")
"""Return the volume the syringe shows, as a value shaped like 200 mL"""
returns 0.8 mL
